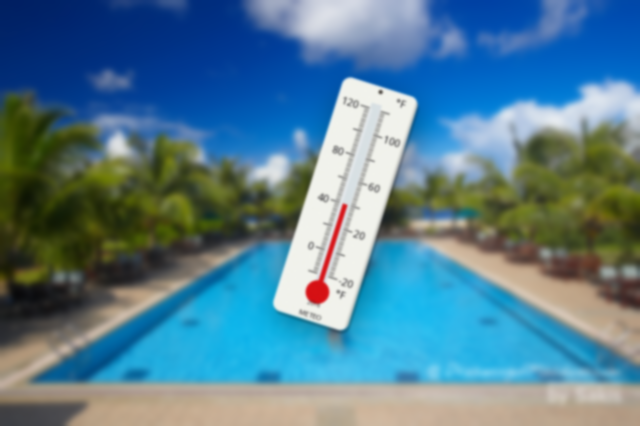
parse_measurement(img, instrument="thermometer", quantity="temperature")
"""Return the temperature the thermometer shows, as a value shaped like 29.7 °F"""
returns 40 °F
